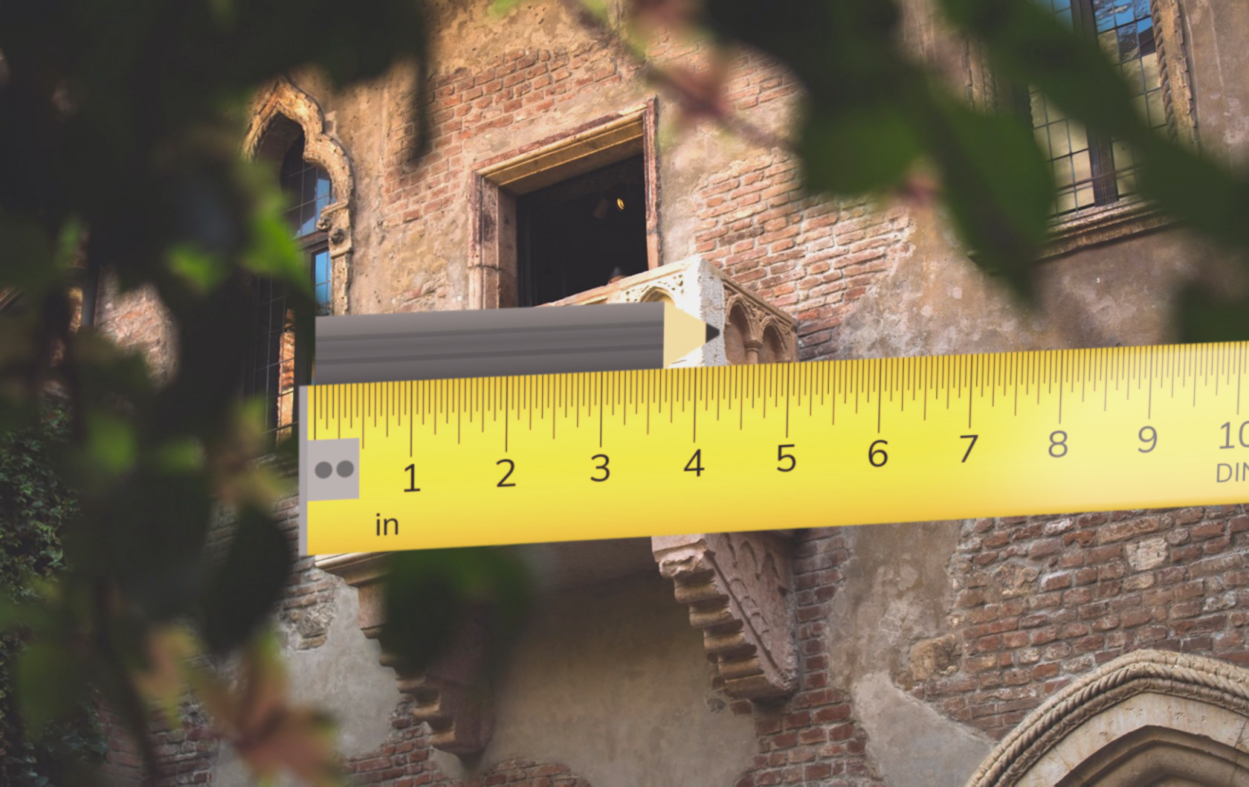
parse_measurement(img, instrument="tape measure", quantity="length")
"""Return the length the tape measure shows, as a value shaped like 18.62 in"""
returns 4.25 in
